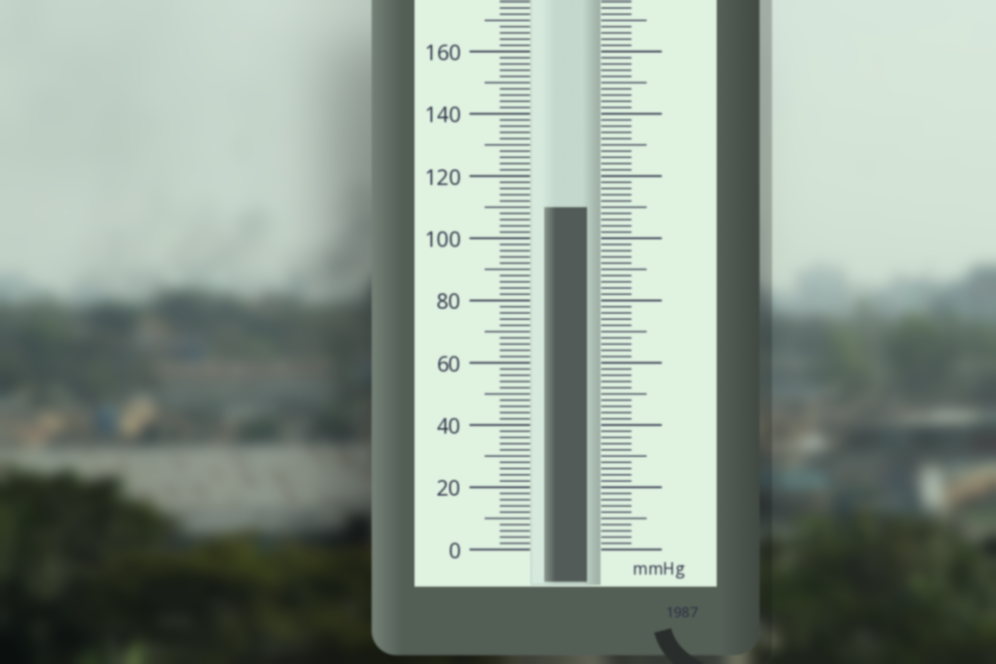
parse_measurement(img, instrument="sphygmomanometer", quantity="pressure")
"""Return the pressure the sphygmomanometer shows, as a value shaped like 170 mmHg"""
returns 110 mmHg
